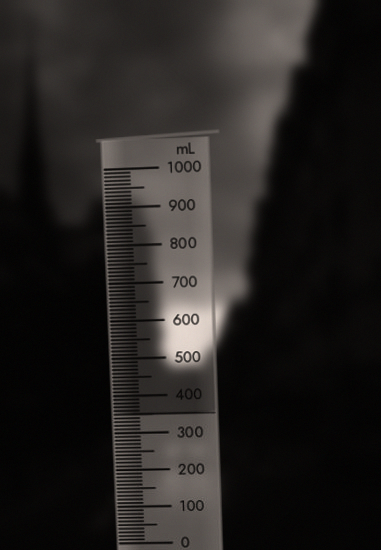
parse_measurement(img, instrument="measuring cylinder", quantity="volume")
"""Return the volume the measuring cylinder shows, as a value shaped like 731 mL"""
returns 350 mL
